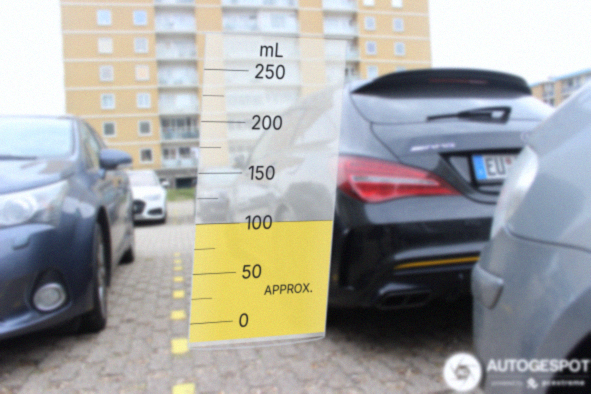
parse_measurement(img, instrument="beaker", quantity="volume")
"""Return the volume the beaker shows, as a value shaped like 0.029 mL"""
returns 100 mL
